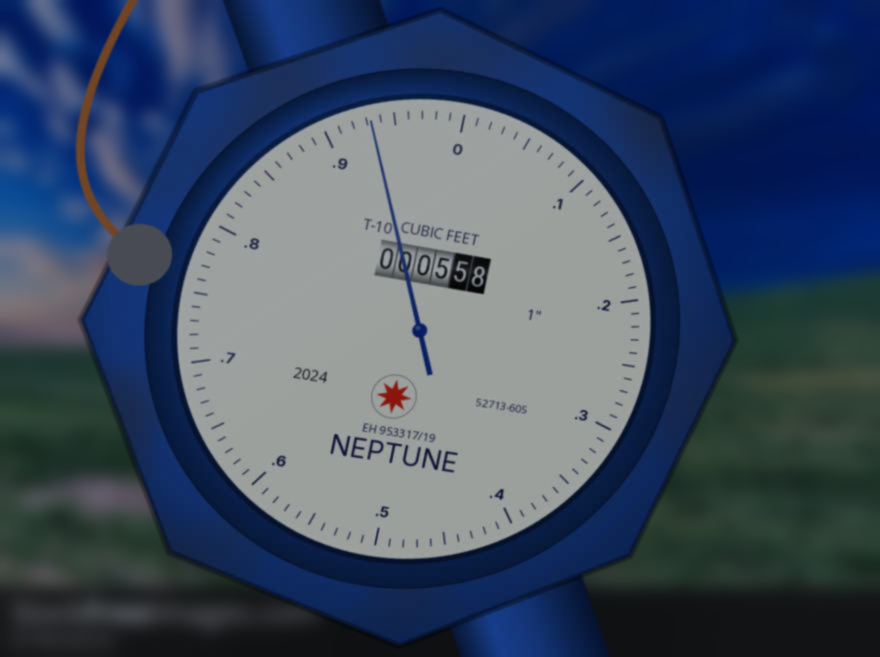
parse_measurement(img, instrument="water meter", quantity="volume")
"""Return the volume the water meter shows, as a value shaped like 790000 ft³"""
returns 557.93 ft³
